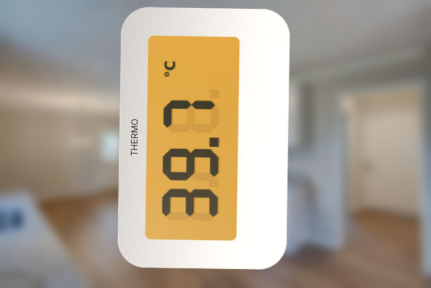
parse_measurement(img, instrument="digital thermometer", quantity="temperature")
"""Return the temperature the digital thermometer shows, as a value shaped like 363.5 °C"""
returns 39.7 °C
